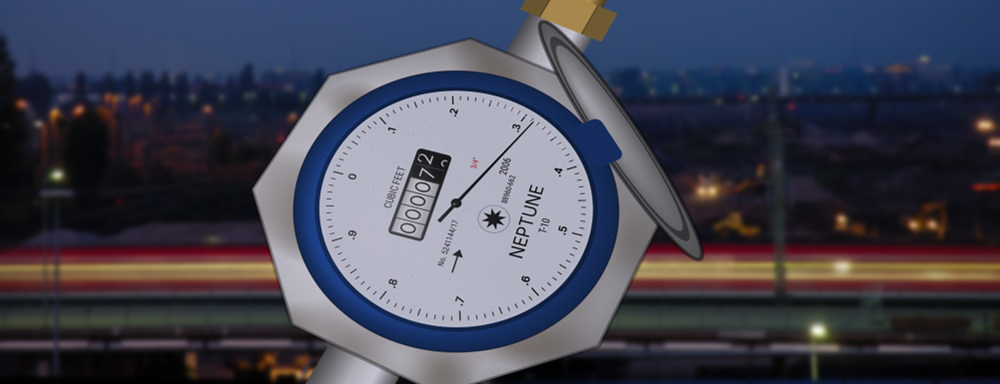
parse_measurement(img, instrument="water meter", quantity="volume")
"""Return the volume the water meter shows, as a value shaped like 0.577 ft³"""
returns 72.31 ft³
